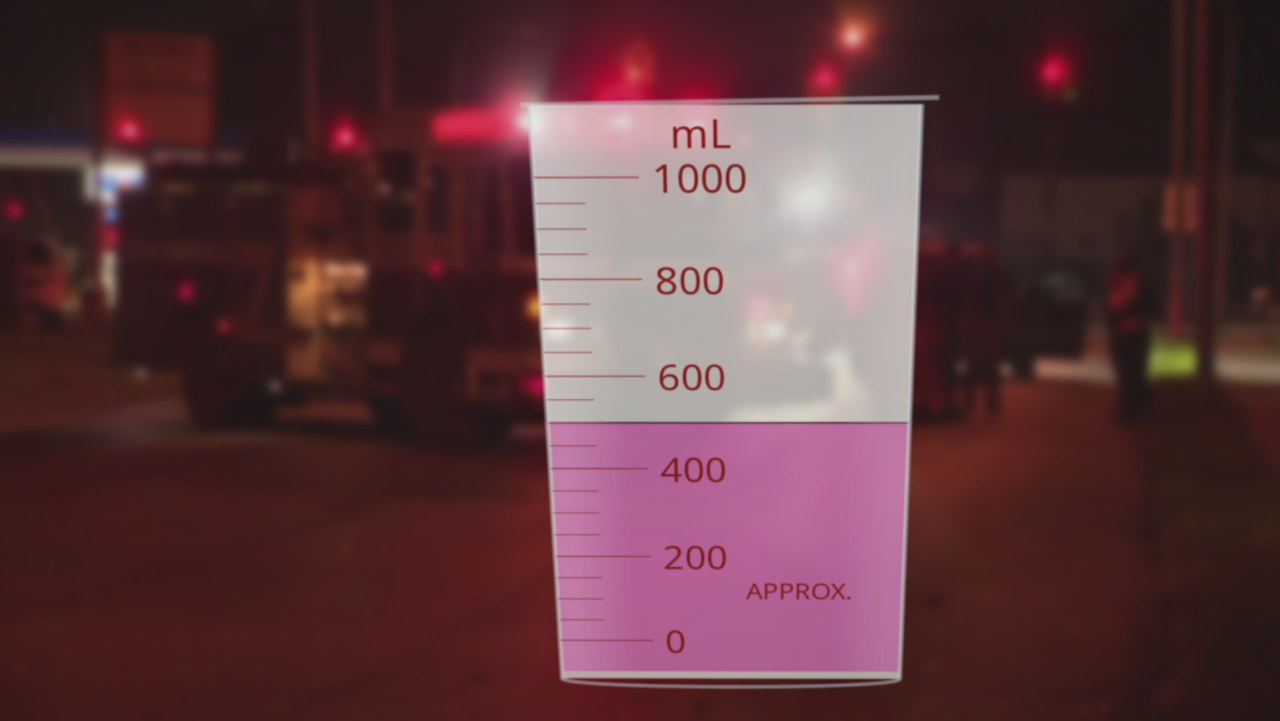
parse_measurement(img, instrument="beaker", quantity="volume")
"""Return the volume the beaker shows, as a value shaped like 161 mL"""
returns 500 mL
